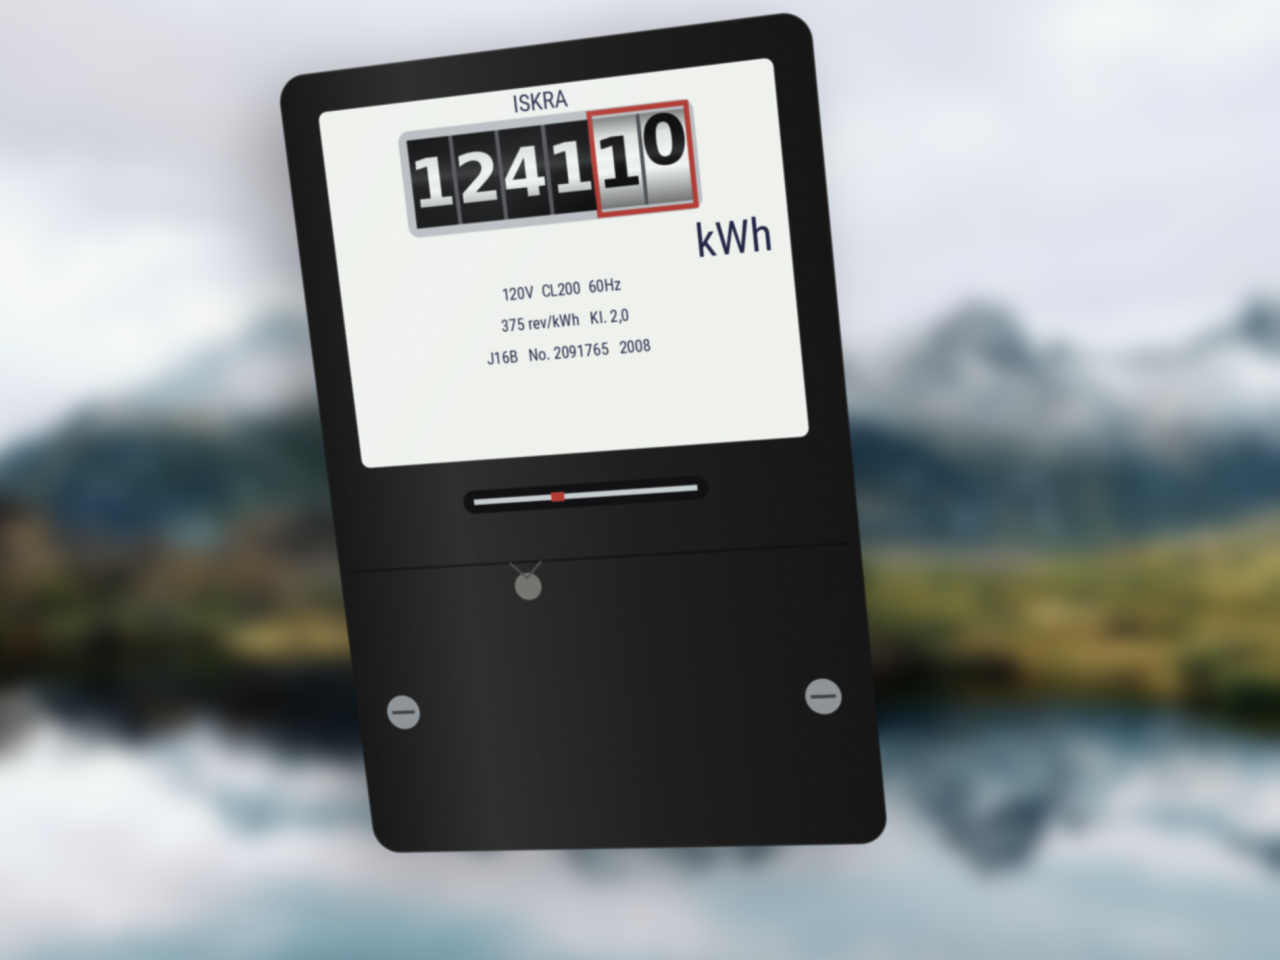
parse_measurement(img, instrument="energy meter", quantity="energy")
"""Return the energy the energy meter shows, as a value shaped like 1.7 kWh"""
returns 1241.10 kWh
